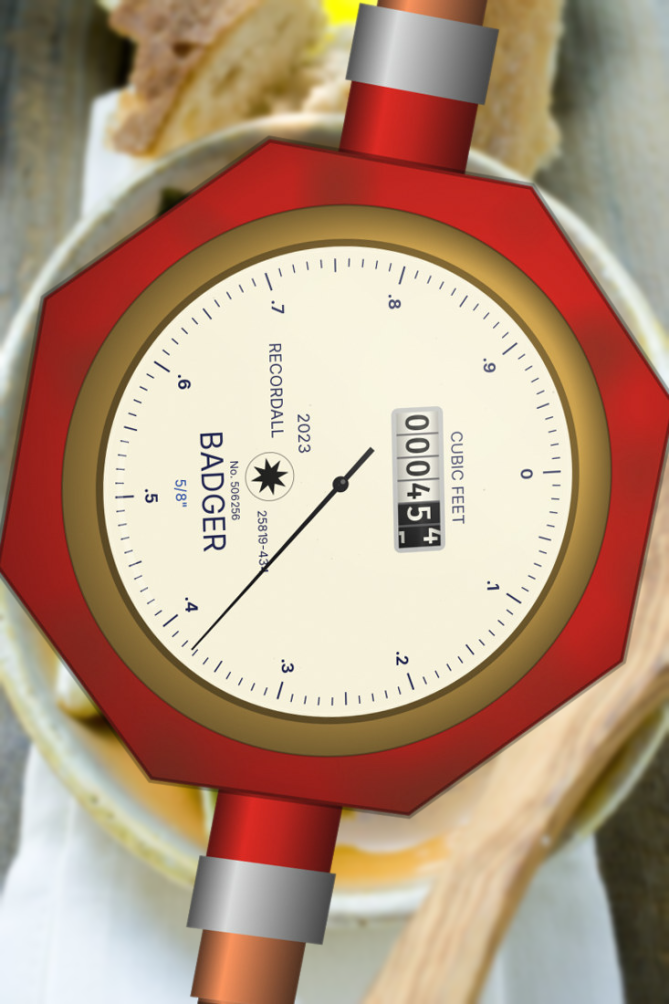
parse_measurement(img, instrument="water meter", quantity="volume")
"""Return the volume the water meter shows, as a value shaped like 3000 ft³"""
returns 454.37 ft³
